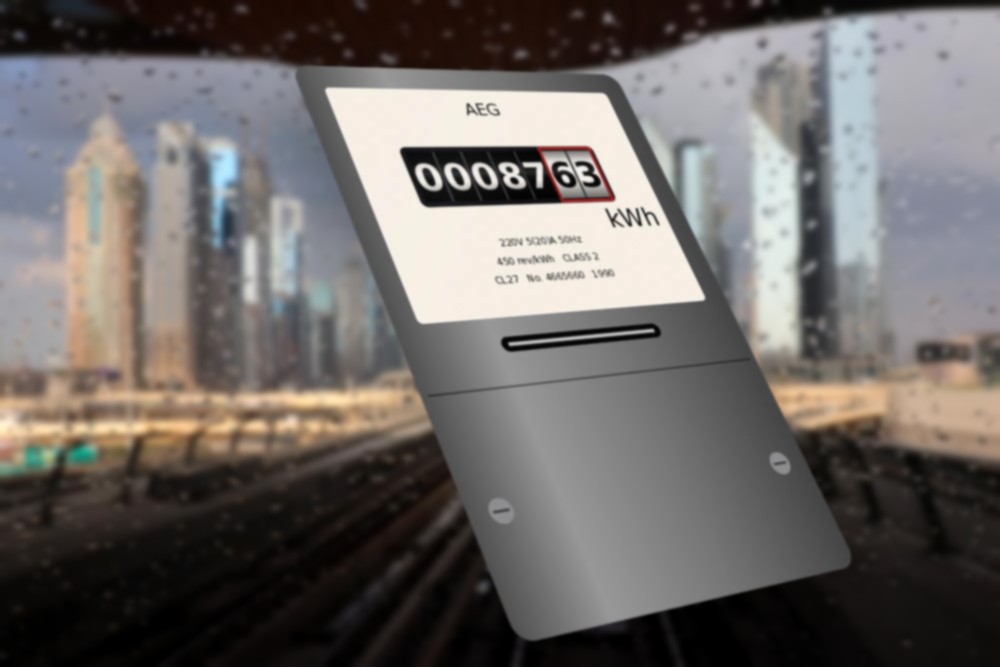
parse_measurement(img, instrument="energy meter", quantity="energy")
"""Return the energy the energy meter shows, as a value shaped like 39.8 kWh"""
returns 87.63 kWh
